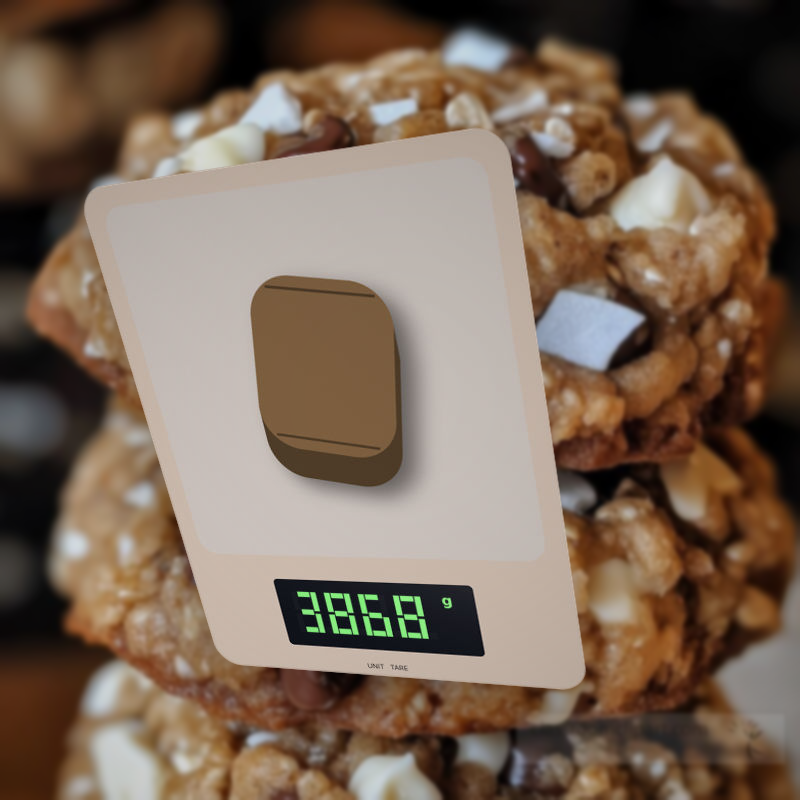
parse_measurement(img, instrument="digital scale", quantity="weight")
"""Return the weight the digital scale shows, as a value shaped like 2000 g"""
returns 3868 g
